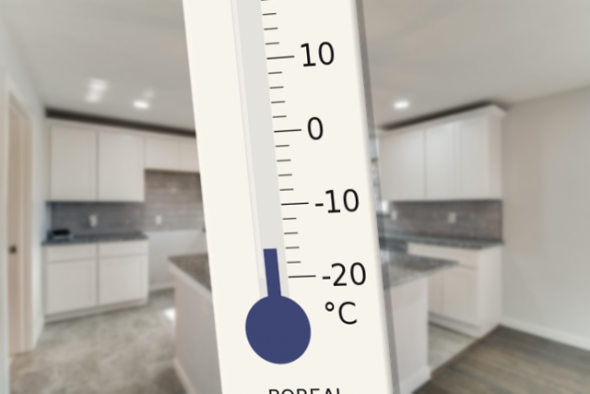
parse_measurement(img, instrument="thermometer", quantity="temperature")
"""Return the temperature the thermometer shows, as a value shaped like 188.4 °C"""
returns -16 °C
